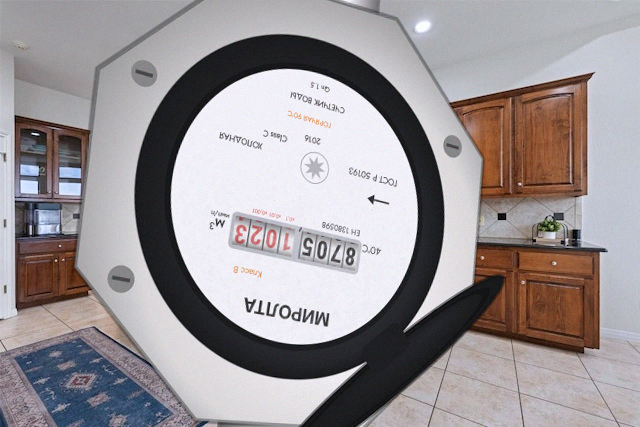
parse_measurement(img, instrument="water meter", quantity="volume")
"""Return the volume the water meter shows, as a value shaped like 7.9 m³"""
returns 8705.1023 m³
